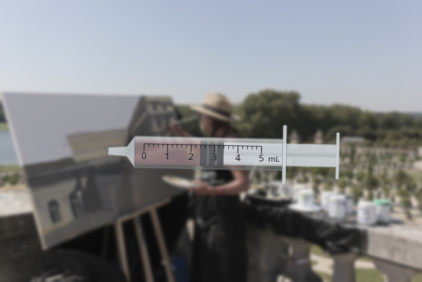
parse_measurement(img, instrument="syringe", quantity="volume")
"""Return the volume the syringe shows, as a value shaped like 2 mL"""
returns 2.4 mL
